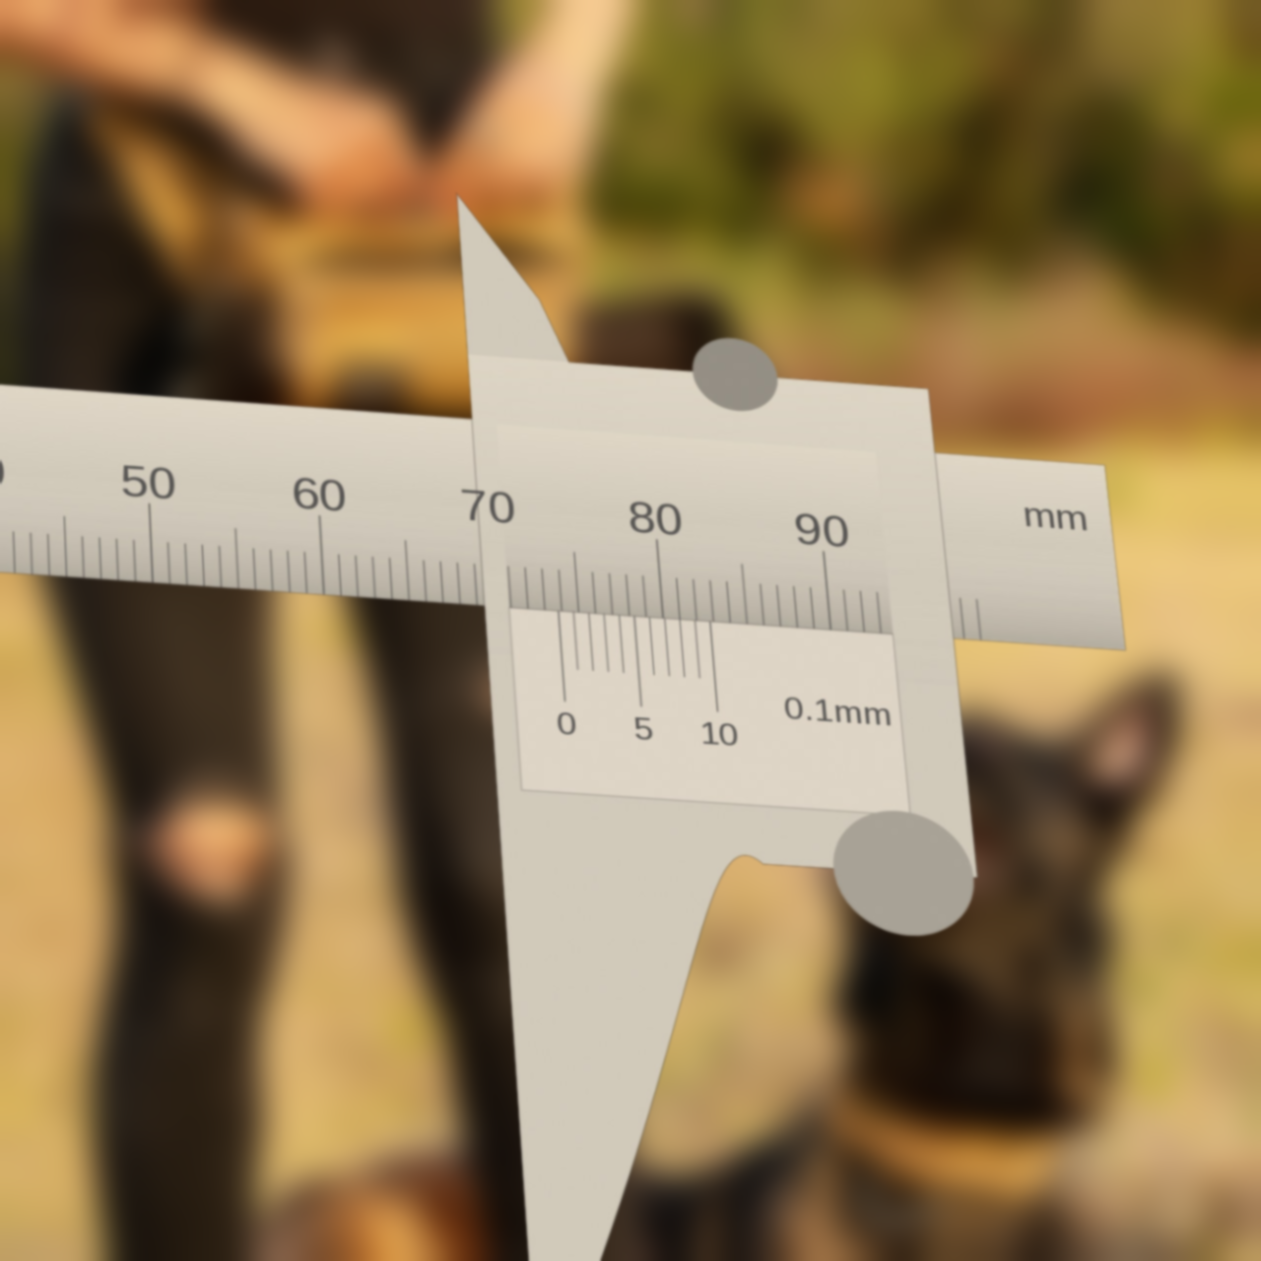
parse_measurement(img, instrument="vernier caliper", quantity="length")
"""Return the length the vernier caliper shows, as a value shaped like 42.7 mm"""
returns 73.8 mm
